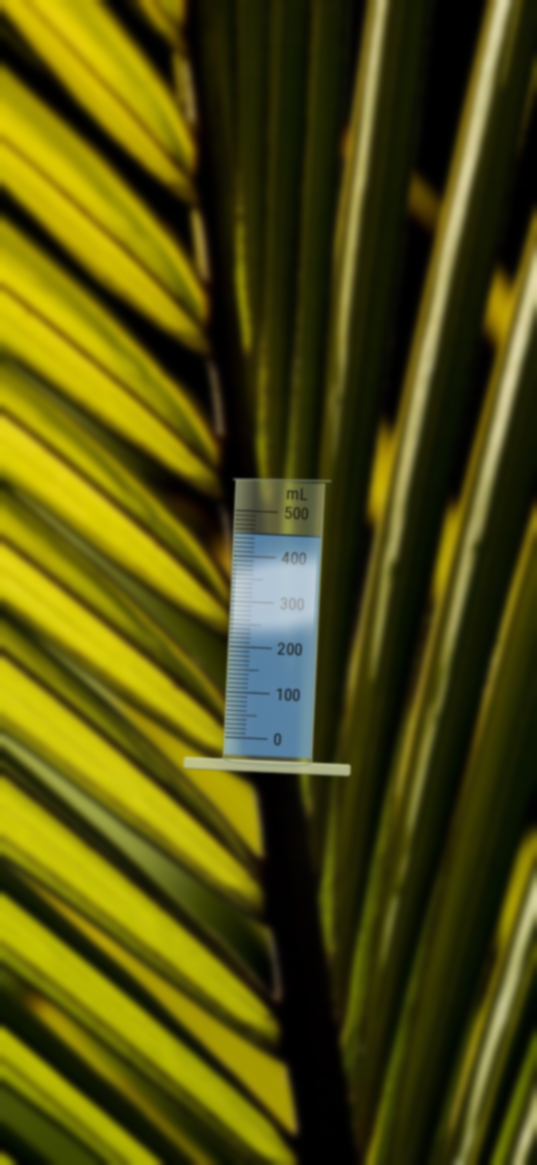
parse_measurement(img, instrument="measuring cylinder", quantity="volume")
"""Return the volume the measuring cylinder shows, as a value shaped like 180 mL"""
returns 450 mL
